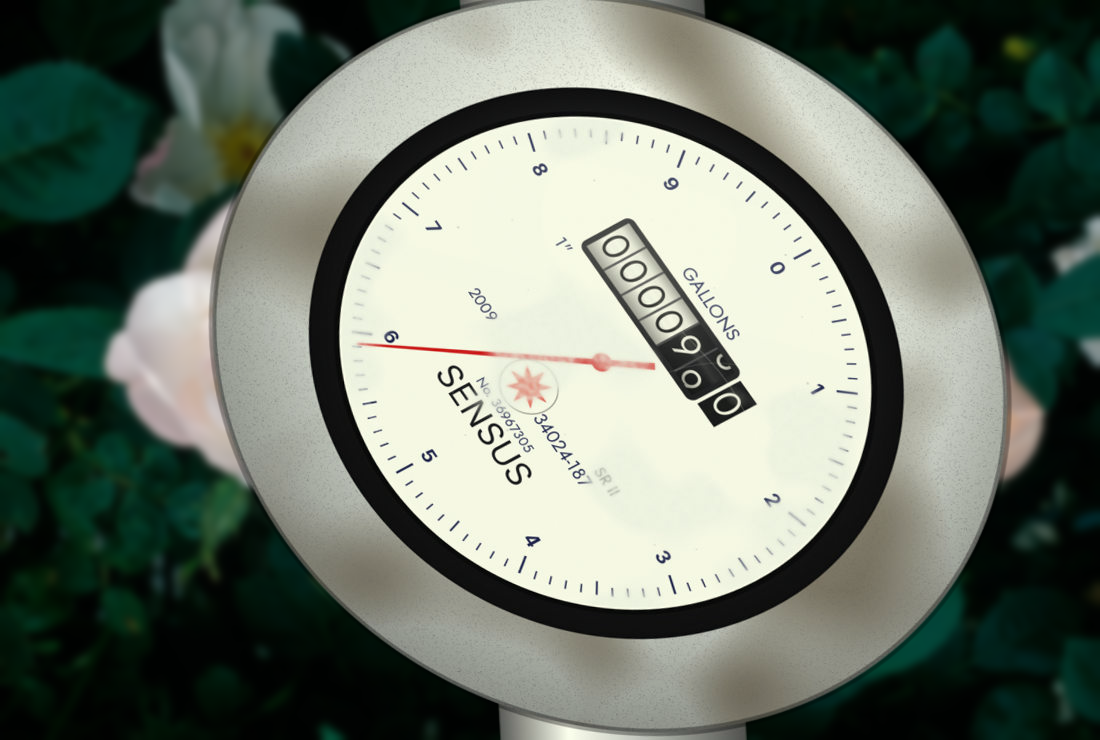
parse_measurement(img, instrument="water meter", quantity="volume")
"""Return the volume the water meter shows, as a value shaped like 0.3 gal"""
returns 985.9 gal
